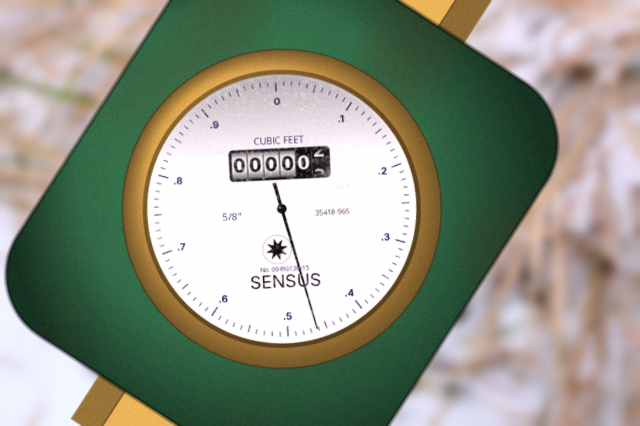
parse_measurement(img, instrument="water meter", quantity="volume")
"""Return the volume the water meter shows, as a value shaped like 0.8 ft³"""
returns 2.46 ft³
